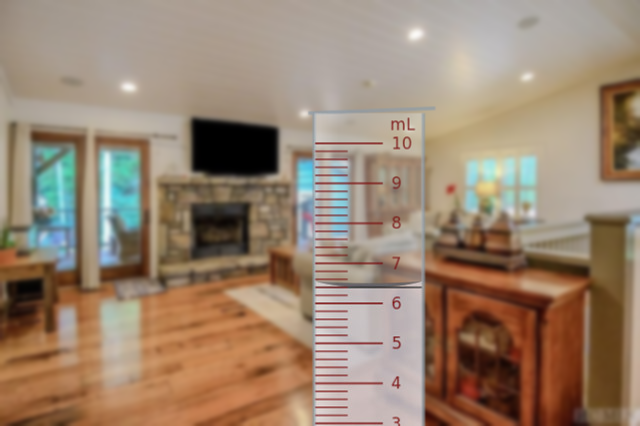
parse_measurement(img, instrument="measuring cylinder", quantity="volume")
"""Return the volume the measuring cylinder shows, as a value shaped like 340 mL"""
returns 6.4 mL
